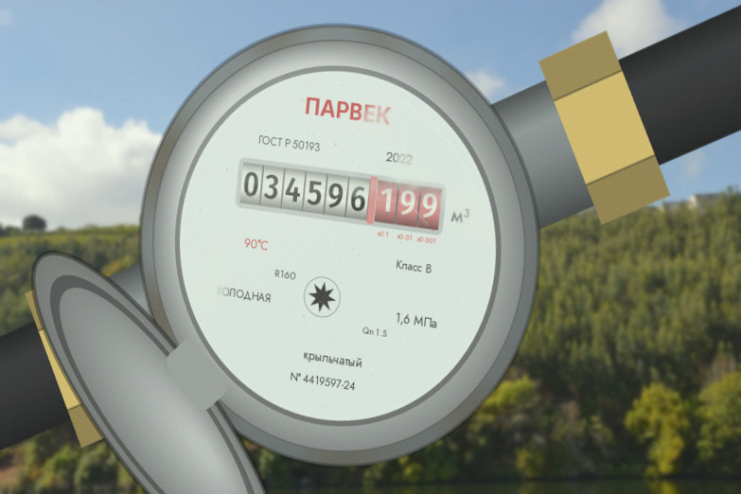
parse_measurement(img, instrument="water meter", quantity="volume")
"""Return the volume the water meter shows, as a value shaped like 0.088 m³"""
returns 34596.199 m³
